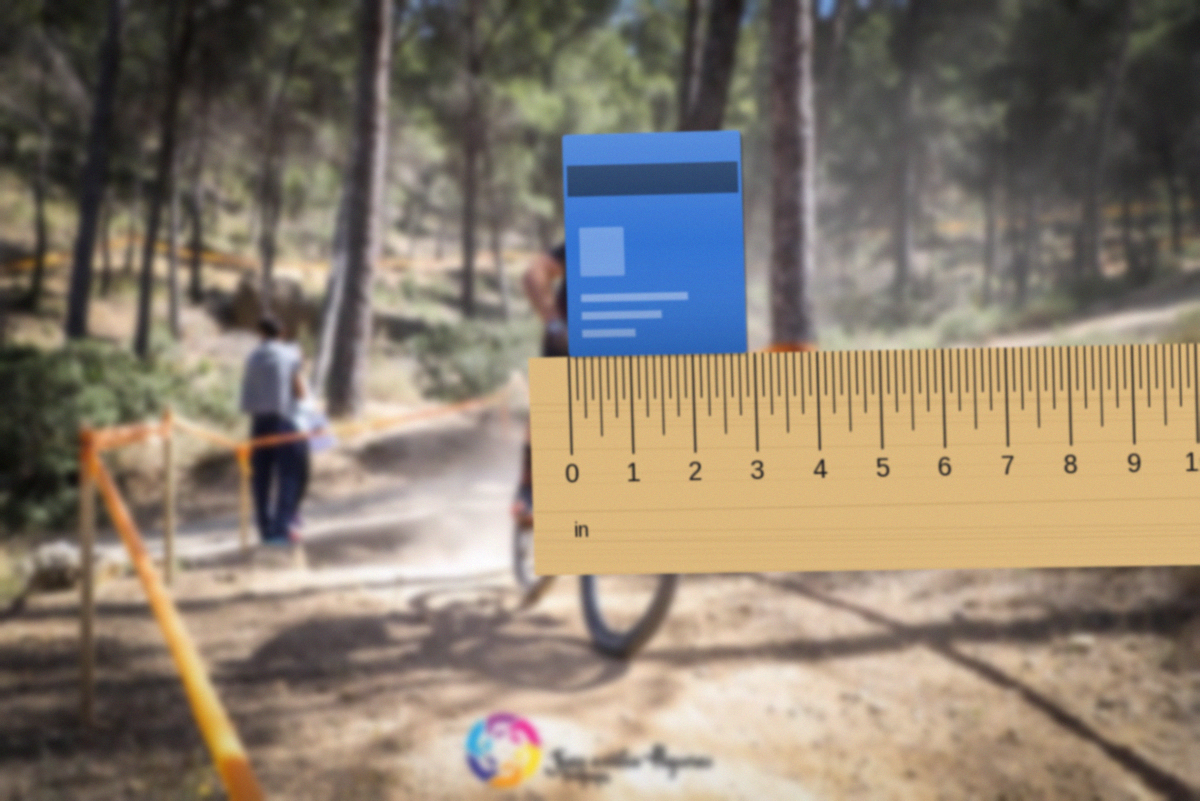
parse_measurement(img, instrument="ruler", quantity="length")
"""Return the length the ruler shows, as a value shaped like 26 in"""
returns 2.875 in
